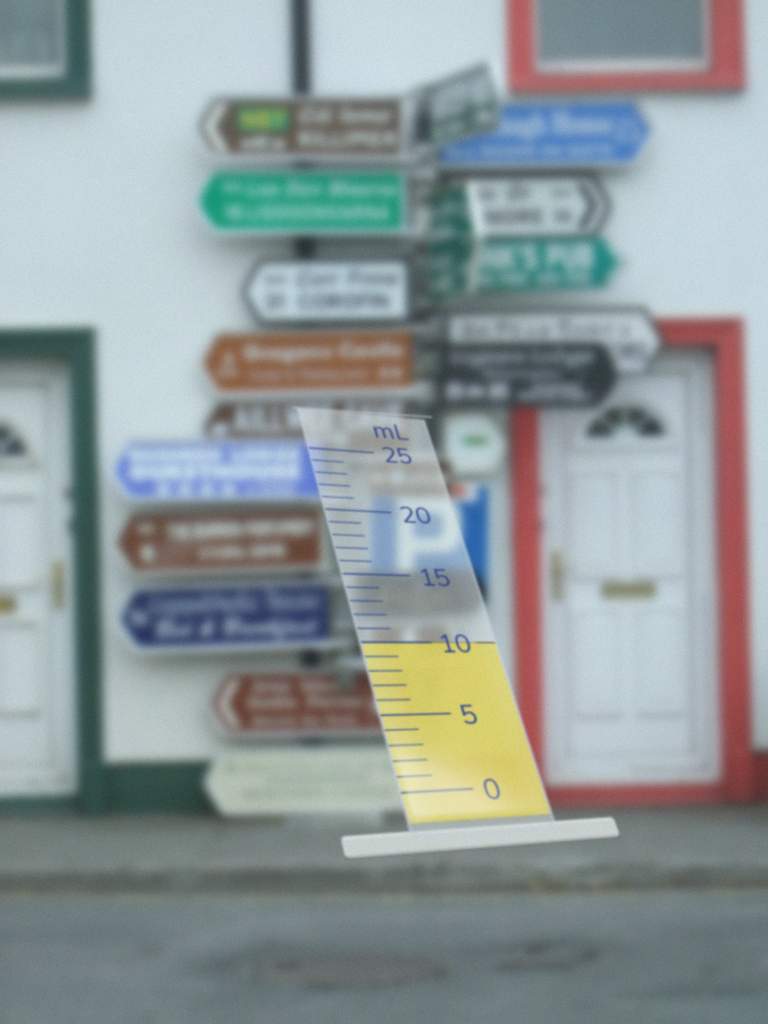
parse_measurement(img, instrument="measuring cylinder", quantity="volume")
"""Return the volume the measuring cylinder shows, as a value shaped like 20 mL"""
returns 10 mL
